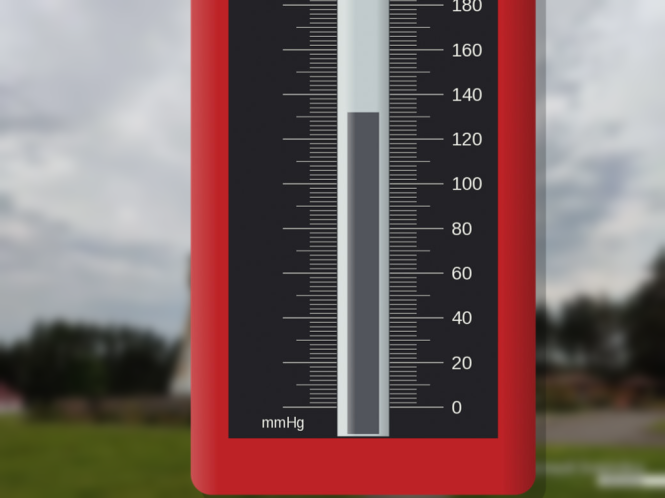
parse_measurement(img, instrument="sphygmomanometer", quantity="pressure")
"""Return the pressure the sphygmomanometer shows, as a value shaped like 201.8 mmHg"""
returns 132 mmHg
